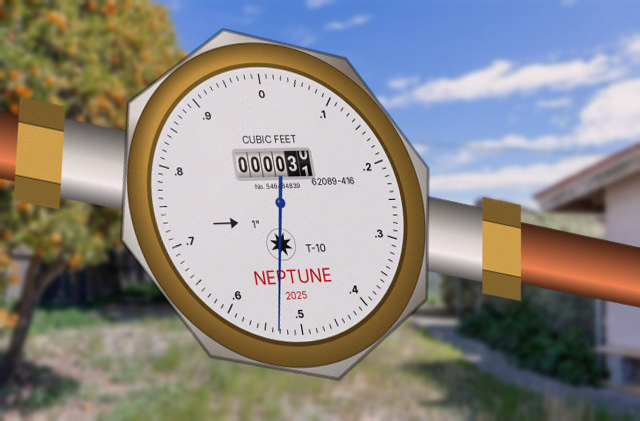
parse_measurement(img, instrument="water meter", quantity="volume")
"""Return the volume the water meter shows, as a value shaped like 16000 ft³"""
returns 30.53 ft³
